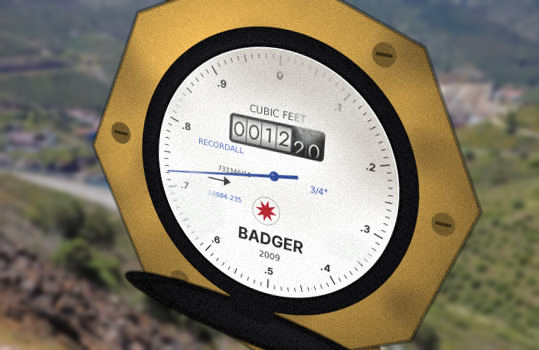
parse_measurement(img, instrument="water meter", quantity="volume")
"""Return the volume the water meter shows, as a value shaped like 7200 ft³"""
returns 1219.72 ft³
